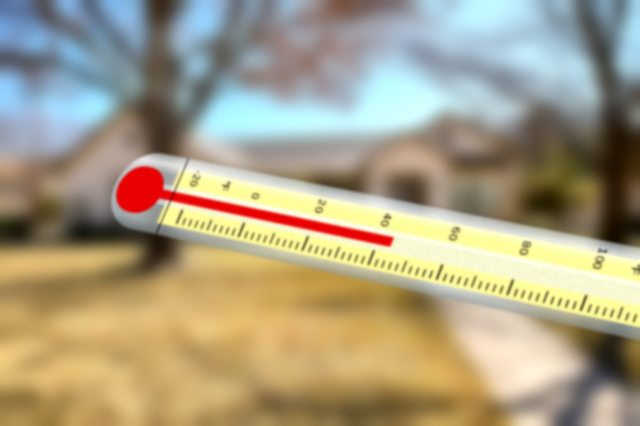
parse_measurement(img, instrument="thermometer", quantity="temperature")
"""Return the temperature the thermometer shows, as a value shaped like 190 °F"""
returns 44 °F
